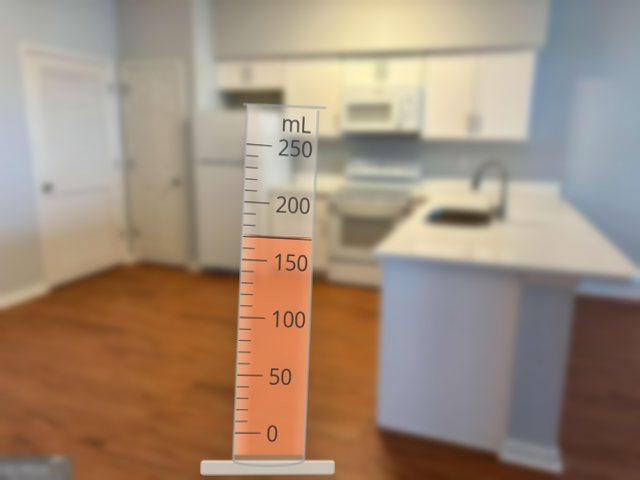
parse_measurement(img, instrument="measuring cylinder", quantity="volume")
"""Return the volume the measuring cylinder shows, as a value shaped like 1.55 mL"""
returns 170 mL
